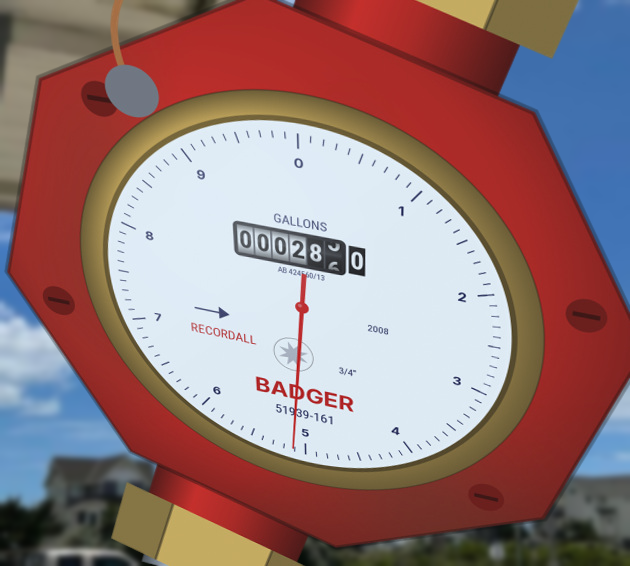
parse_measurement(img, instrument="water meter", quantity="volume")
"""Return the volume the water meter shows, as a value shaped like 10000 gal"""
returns 2855.1 gal
